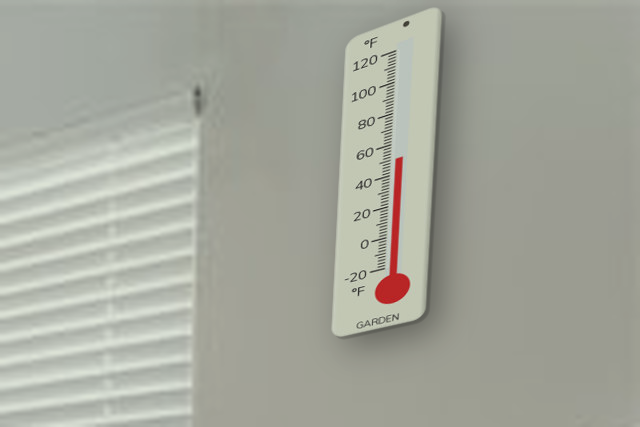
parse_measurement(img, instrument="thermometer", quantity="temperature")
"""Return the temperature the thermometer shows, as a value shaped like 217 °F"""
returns 50 °F
